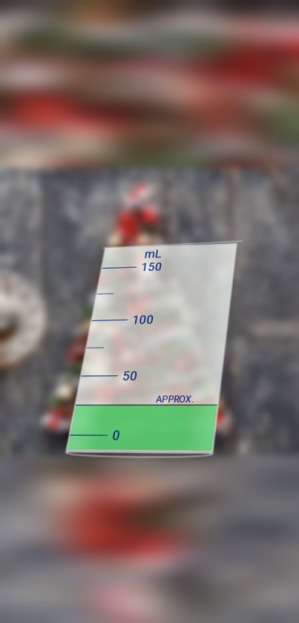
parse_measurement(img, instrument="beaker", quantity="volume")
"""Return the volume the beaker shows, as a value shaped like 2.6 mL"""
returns 25 mL
